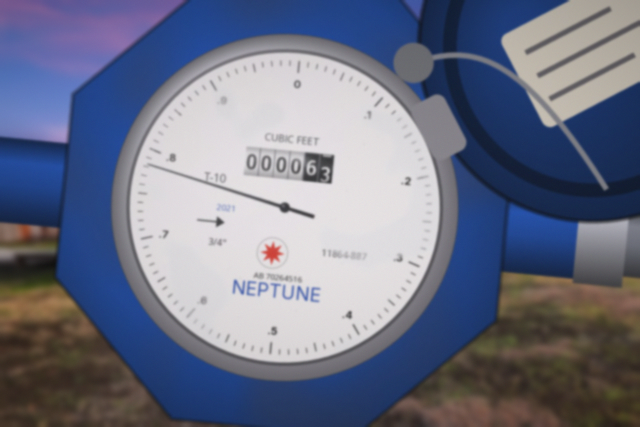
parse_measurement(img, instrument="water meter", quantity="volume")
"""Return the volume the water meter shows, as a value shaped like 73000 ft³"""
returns 62.78 ft³
